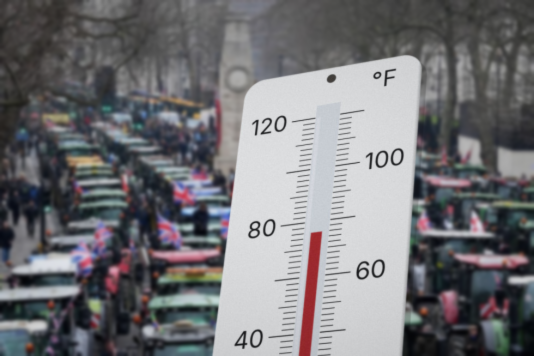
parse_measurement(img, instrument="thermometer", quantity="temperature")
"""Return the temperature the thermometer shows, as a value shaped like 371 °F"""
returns 76 °F
